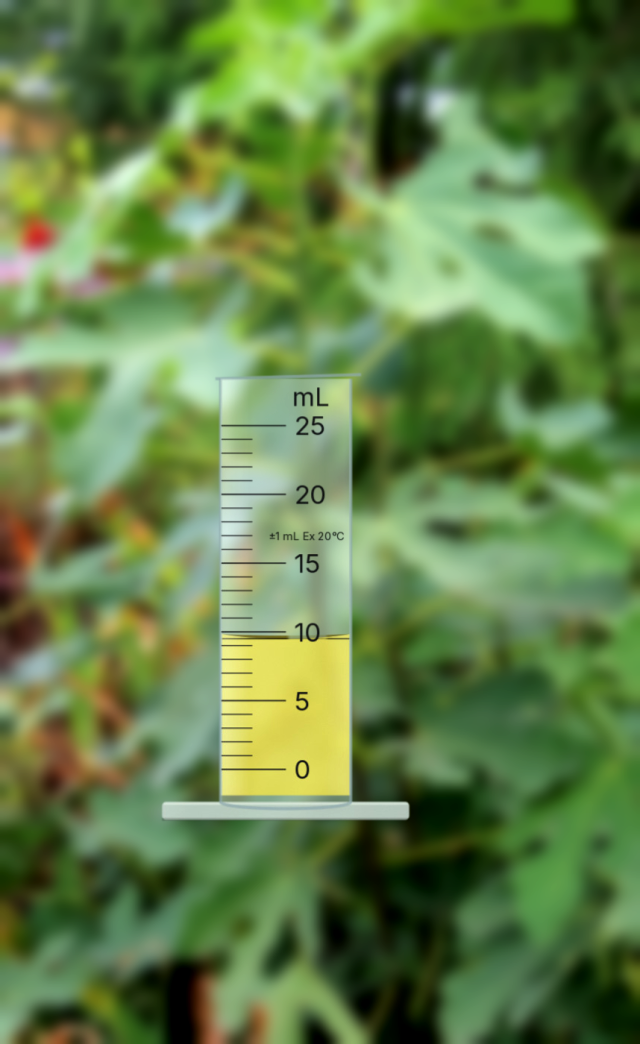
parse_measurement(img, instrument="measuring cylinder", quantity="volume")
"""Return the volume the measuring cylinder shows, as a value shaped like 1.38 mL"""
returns 9.5 mL
